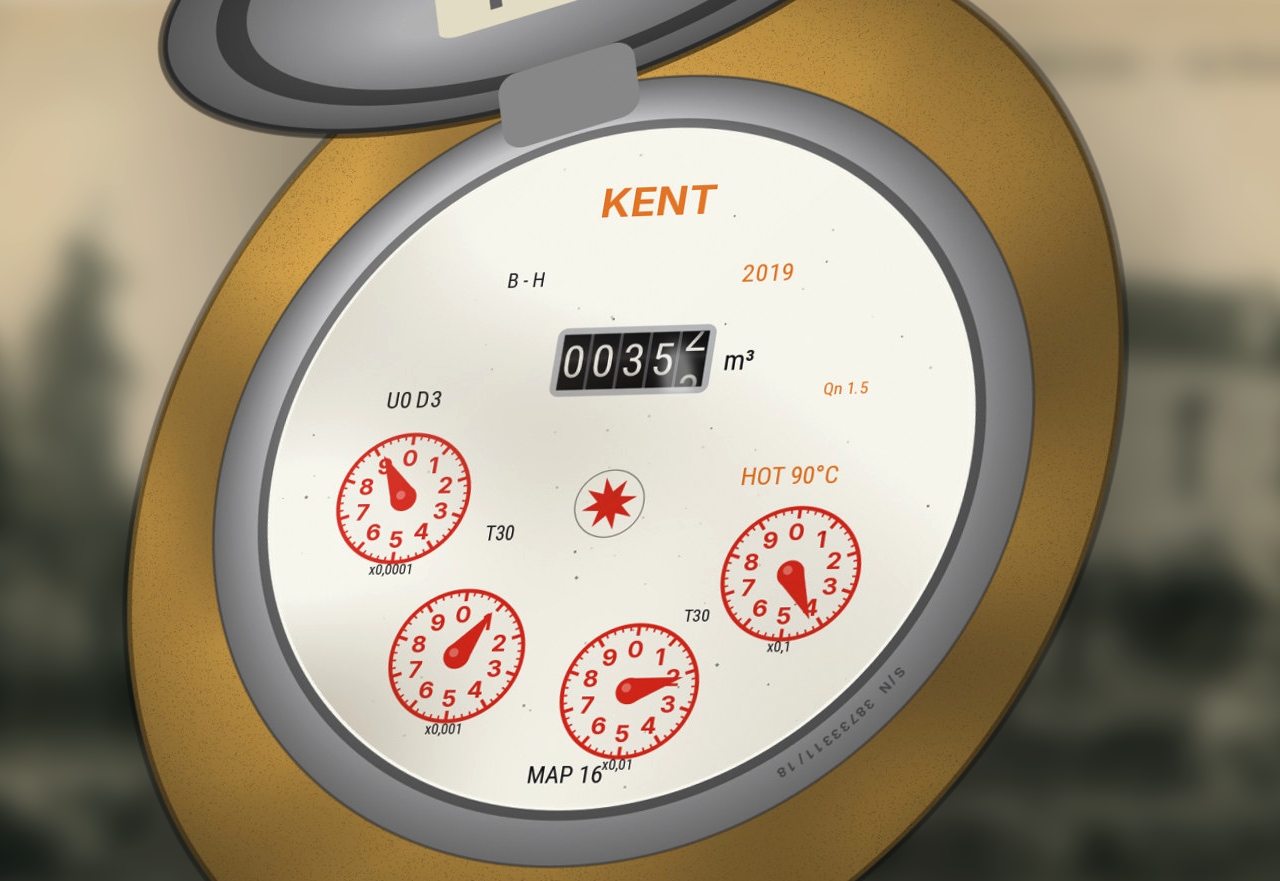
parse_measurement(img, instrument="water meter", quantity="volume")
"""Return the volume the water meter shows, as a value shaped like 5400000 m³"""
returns 352.4209 m³
